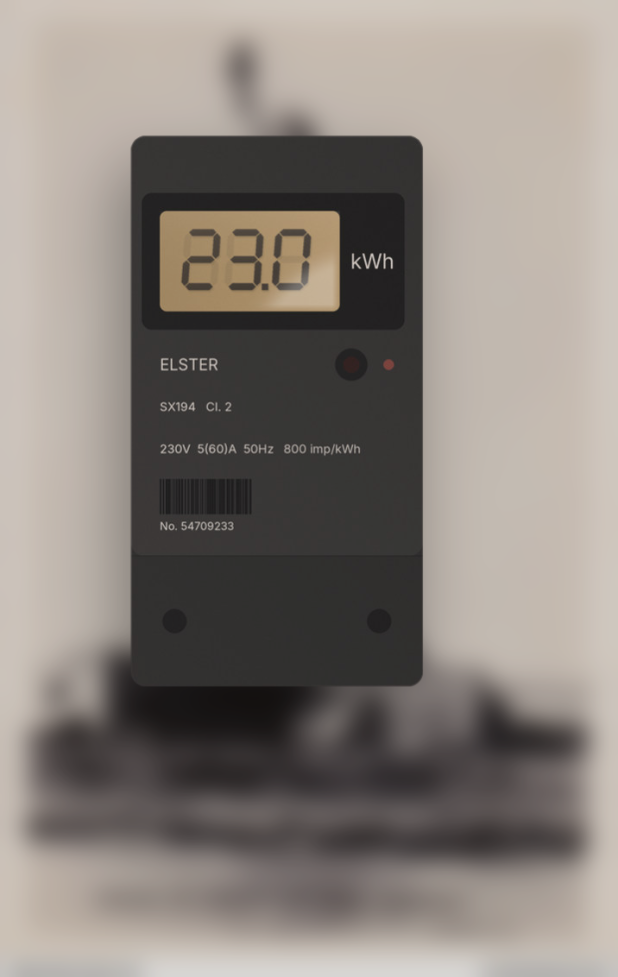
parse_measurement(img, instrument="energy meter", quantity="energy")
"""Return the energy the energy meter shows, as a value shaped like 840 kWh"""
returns 23.0 kWh
